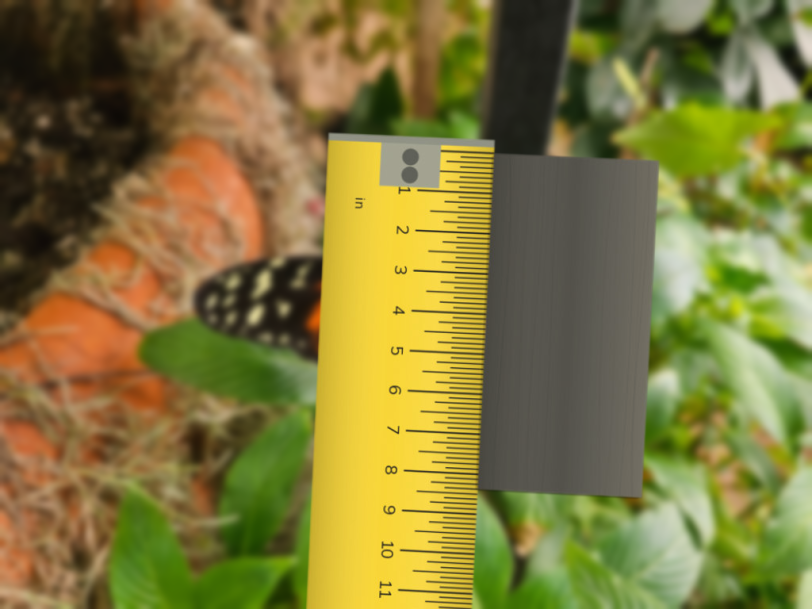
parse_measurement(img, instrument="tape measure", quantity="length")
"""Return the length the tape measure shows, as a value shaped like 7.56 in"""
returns 8.375 in
